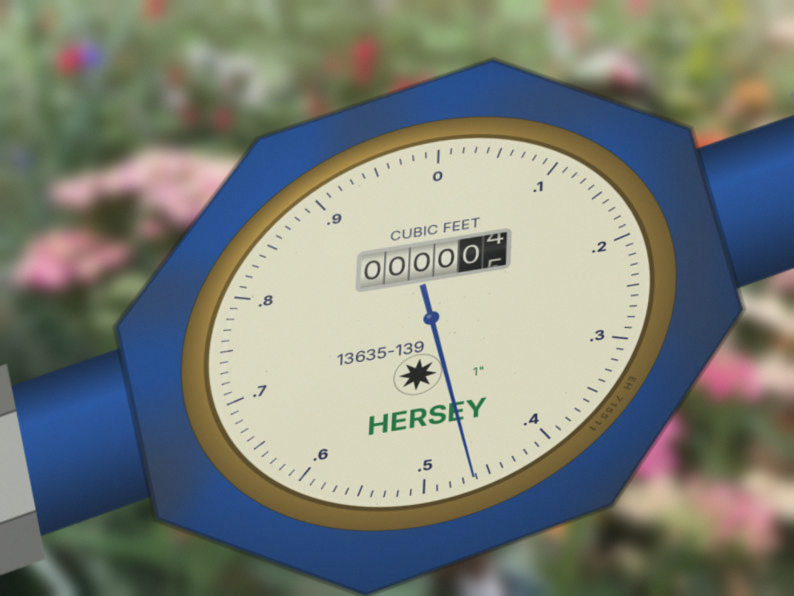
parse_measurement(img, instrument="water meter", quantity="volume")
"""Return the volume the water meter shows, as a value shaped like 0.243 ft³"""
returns 4.46 ft³
